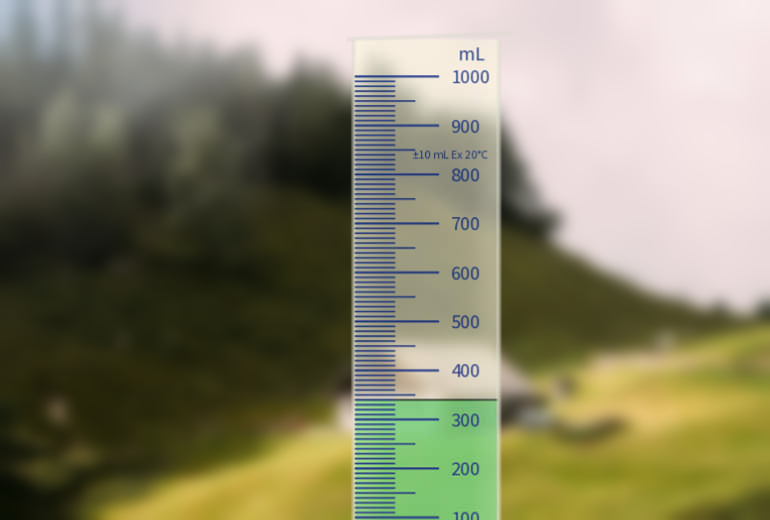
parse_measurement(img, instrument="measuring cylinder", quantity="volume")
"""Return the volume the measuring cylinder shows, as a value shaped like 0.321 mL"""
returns 340 mL
